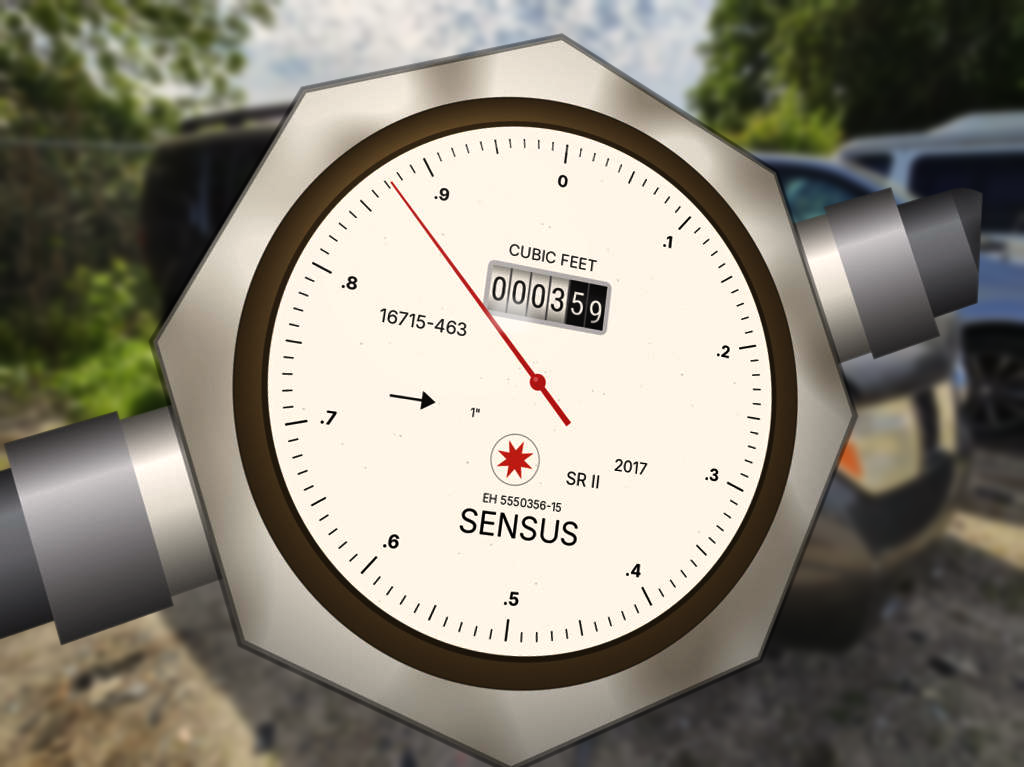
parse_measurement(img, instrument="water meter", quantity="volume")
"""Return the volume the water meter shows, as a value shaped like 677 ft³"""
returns 358.87 ft³
